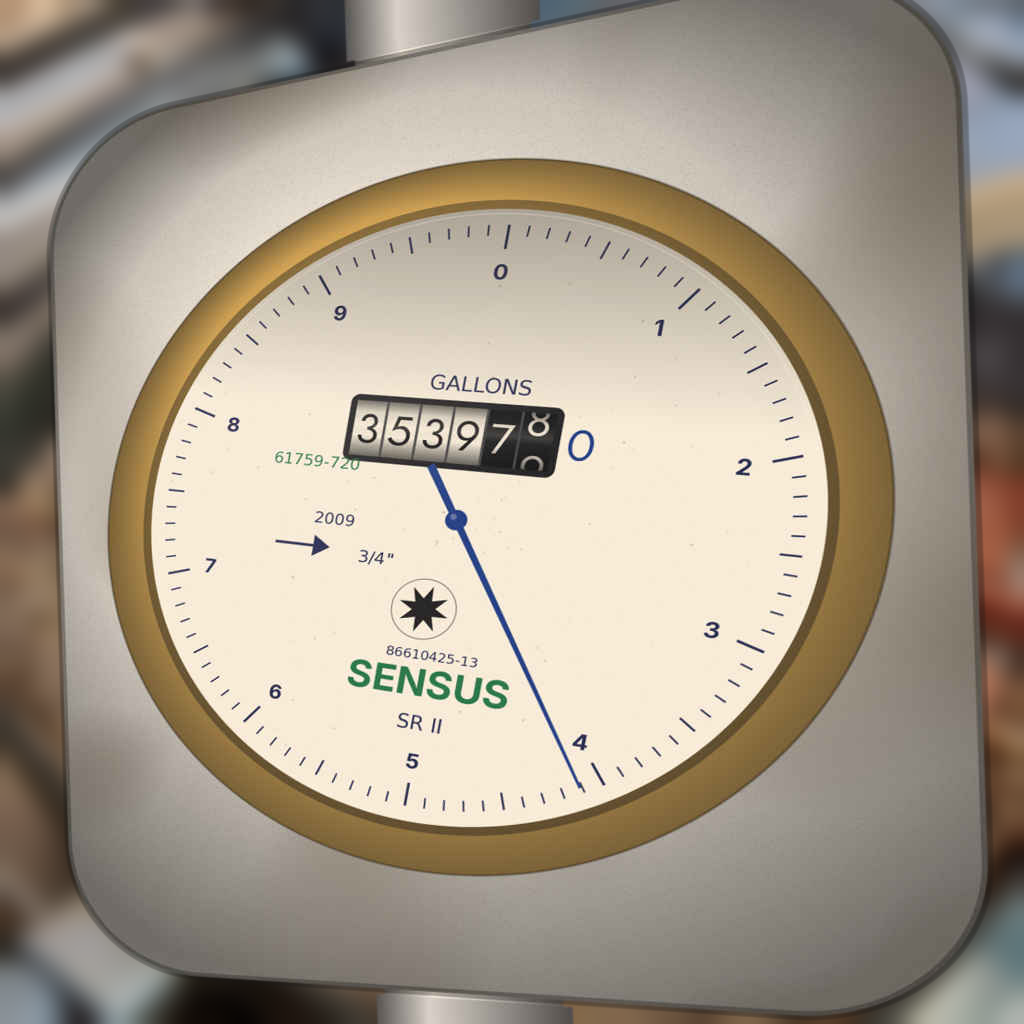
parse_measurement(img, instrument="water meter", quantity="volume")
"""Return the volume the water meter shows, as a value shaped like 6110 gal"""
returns 3539784.1 gal
